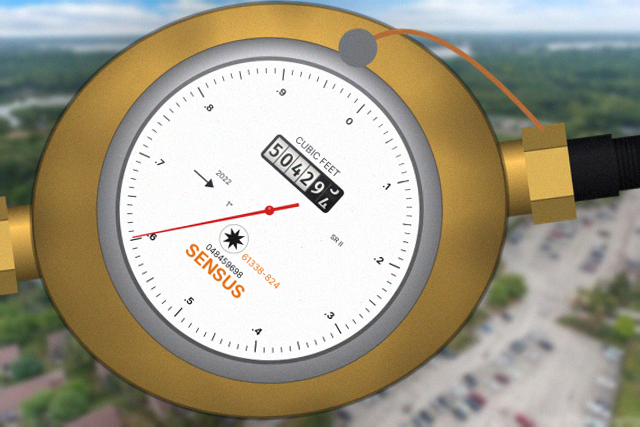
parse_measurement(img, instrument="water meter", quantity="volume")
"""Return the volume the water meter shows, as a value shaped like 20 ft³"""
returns 504293.60 ft³
